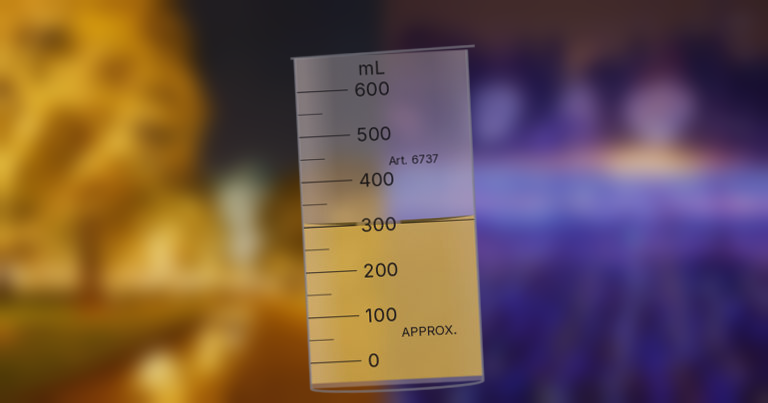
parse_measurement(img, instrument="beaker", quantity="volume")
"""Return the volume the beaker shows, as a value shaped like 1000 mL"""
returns 300 mL
